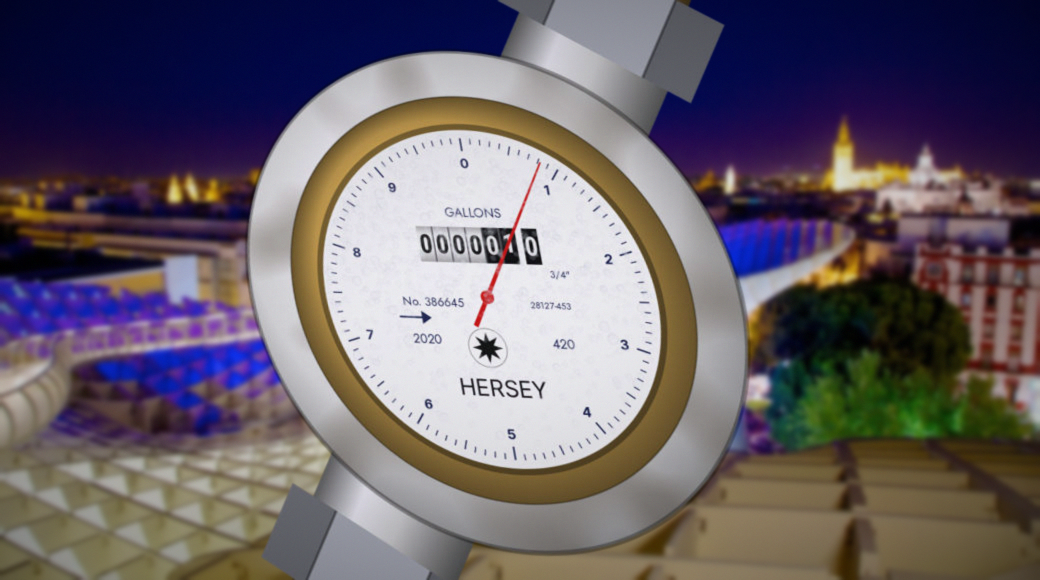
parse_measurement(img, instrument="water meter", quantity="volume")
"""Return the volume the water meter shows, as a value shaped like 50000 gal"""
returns 10.8 gal
